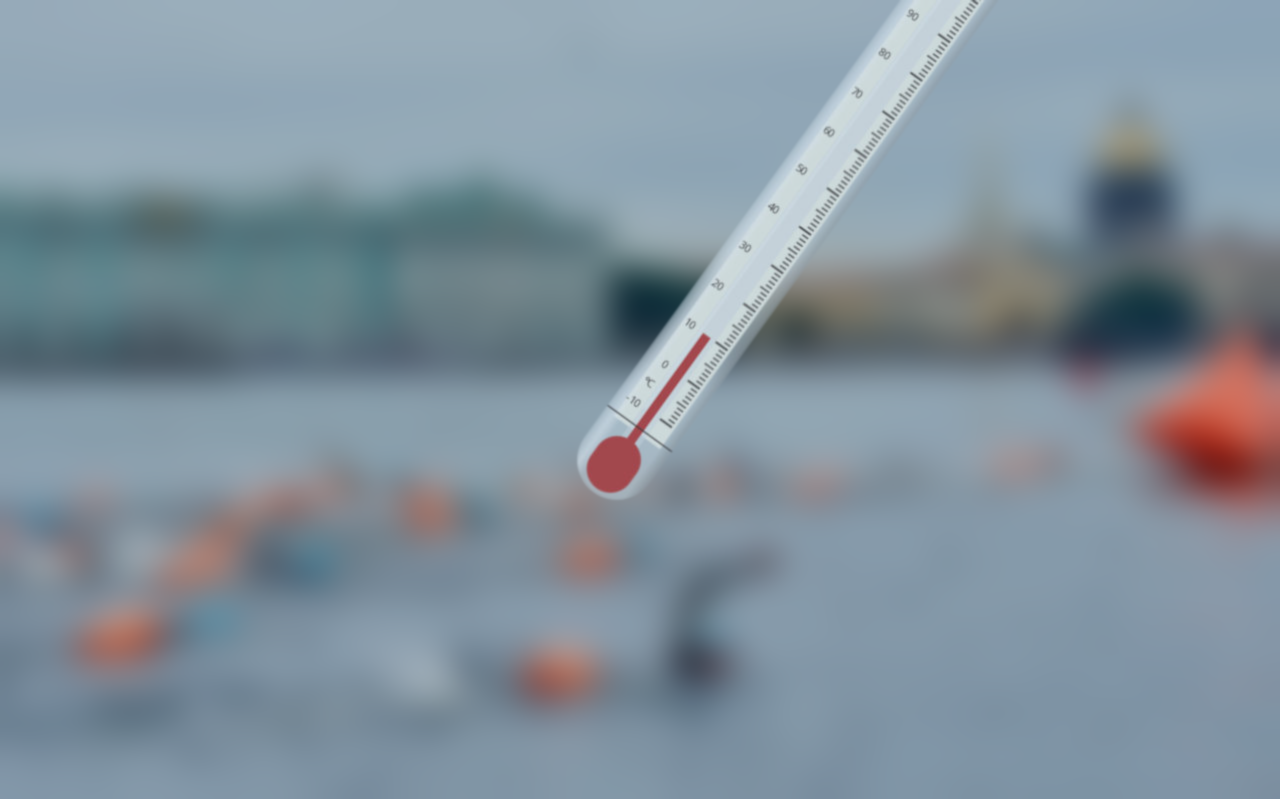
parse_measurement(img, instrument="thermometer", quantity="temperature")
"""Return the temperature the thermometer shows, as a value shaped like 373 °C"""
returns 10 °C
